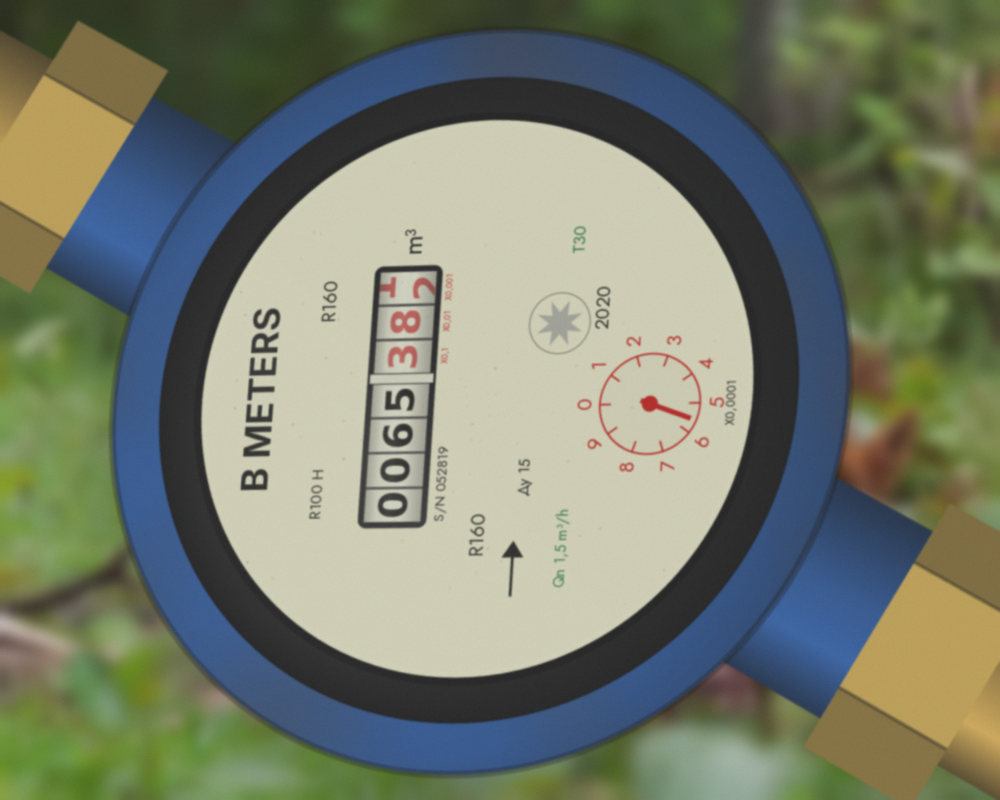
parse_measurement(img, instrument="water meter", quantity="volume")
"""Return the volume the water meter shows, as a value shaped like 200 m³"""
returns 65.3815 m³
